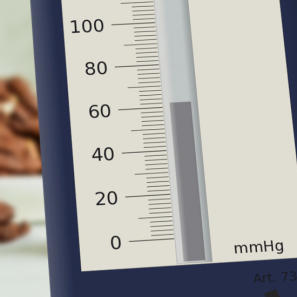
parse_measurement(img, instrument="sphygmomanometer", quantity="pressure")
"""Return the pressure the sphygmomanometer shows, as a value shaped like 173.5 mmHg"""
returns 62 mmHg
